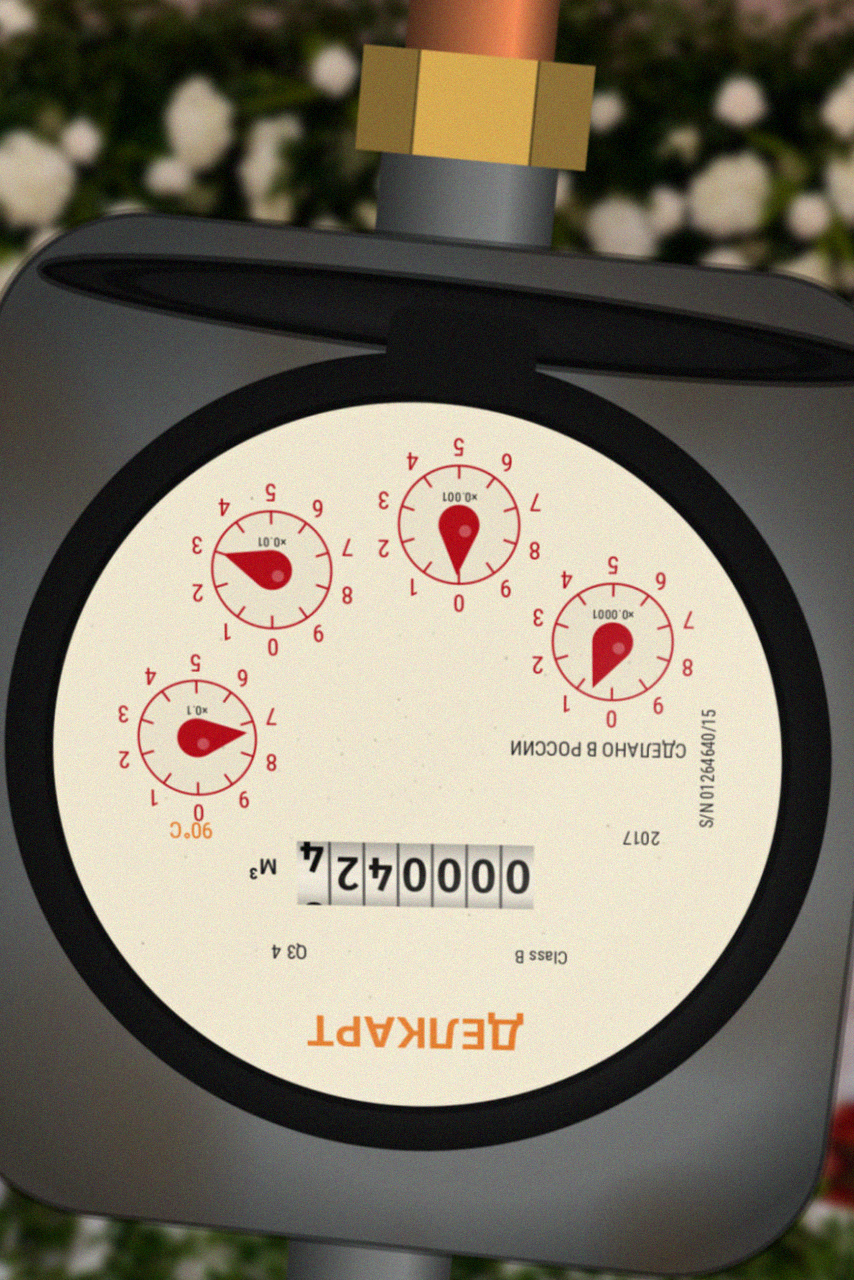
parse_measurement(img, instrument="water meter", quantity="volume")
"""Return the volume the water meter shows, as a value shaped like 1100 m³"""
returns 423.7300 m³
